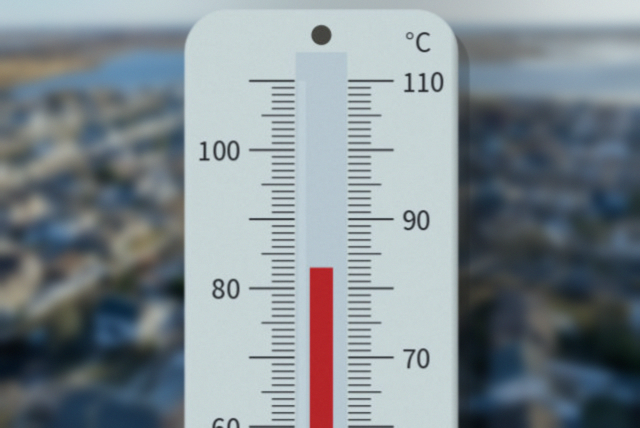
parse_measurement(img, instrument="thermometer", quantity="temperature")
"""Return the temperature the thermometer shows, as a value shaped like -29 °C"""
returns 83 °C
